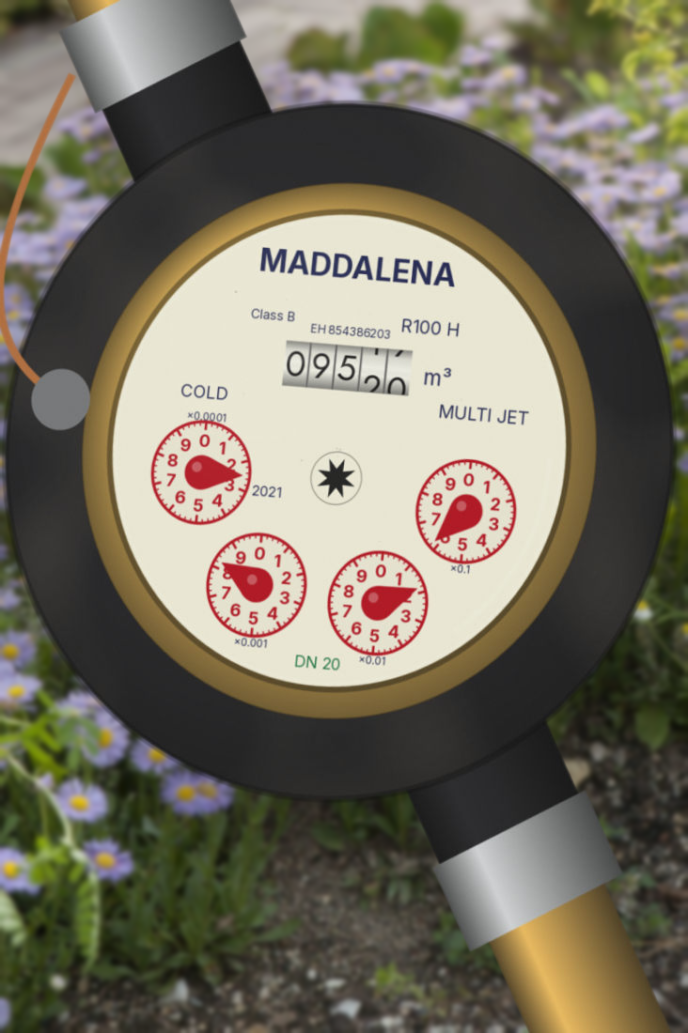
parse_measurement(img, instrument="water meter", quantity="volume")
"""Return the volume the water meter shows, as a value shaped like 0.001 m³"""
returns 9519.6182 m³
